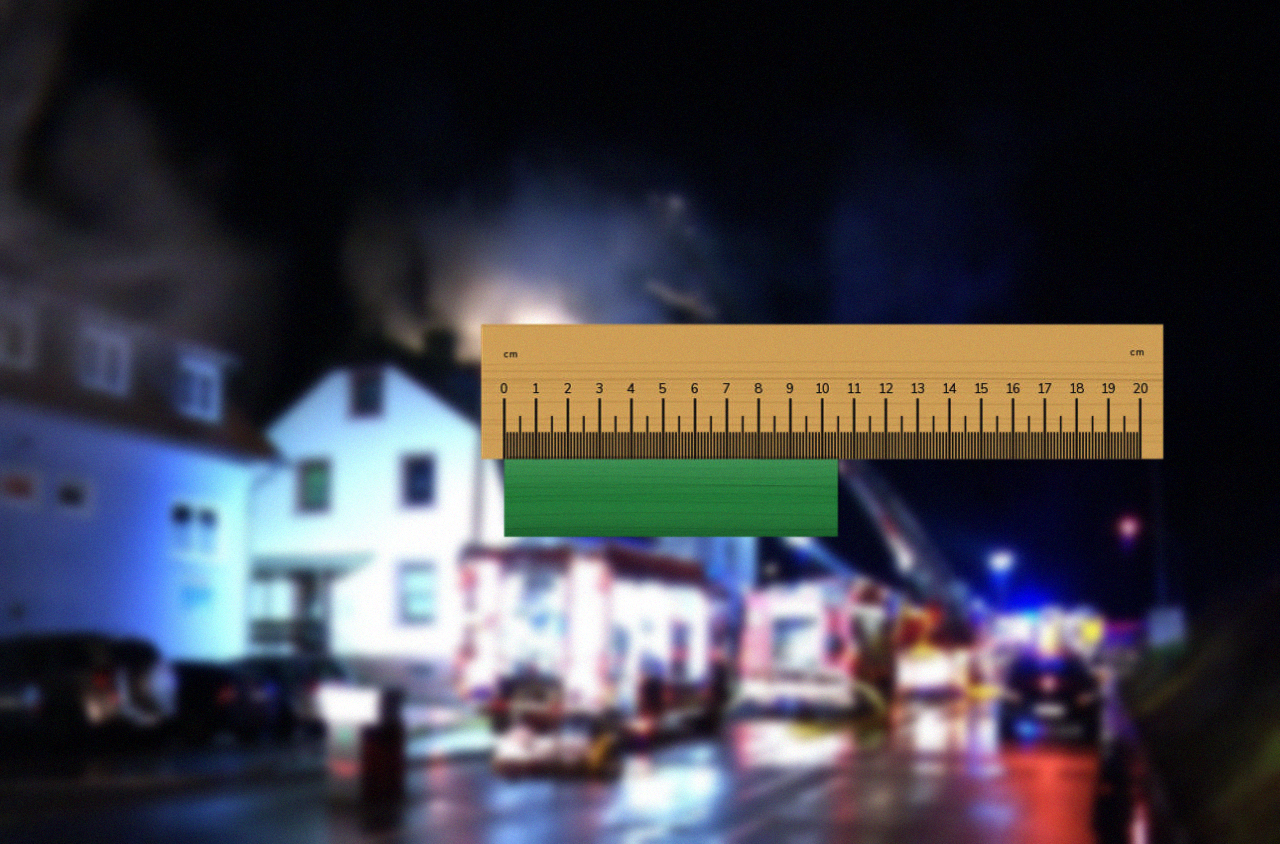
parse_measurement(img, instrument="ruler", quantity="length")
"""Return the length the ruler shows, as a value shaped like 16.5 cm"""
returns 10.5 cm
